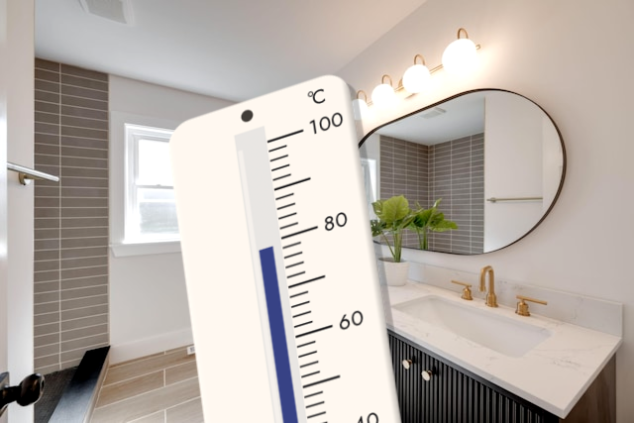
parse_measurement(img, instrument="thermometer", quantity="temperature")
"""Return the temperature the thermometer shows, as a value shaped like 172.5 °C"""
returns 79 °C
